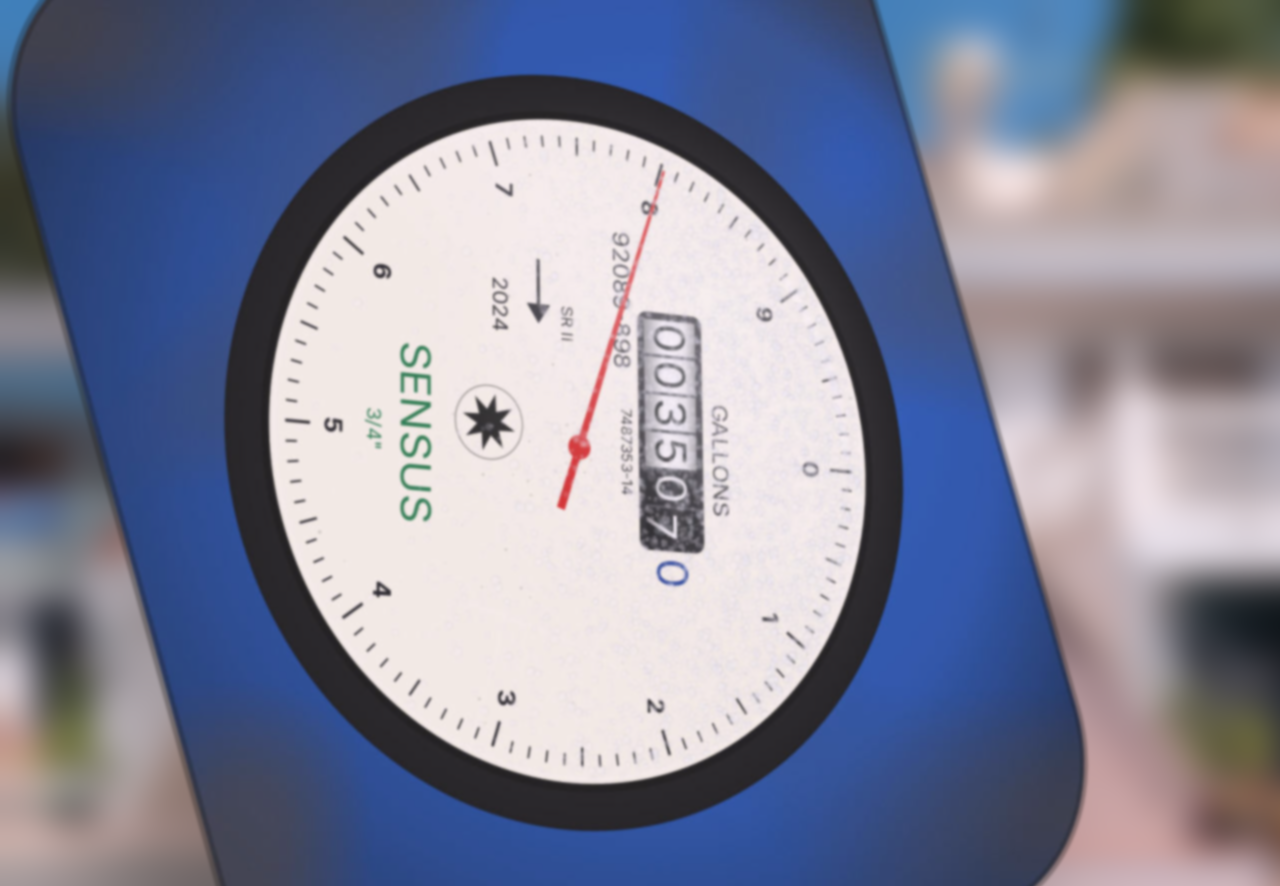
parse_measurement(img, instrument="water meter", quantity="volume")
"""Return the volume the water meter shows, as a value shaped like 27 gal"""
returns 35068.0 gal
